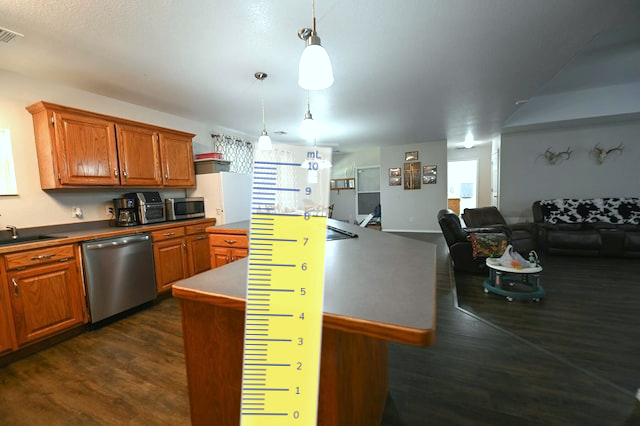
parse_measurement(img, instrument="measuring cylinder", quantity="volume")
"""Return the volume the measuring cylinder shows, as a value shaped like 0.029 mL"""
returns 8 mL
